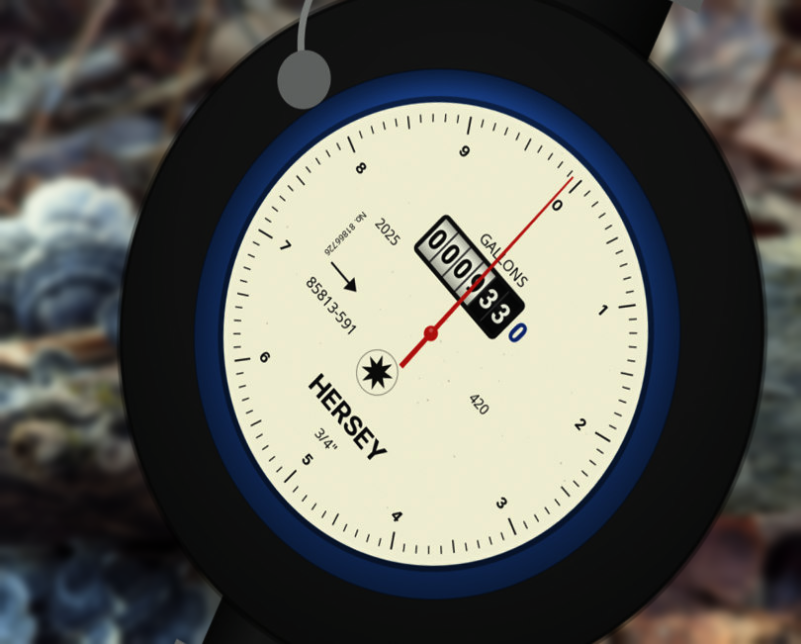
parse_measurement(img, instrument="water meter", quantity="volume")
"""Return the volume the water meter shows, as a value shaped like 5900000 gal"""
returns 9329.9 gal
